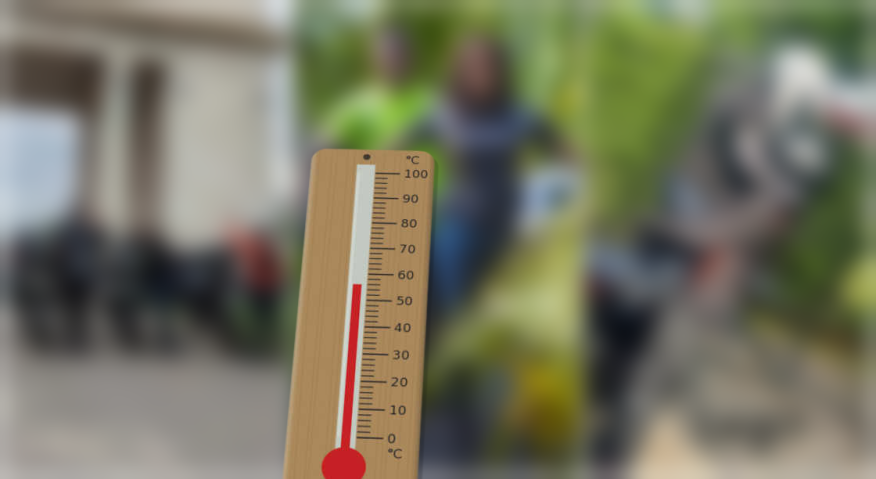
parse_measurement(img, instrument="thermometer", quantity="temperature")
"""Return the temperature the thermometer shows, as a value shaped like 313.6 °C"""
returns 56 °C
